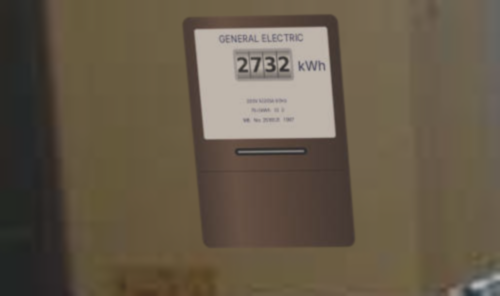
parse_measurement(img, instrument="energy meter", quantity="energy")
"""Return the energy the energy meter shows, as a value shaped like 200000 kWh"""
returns 2732 kWh
